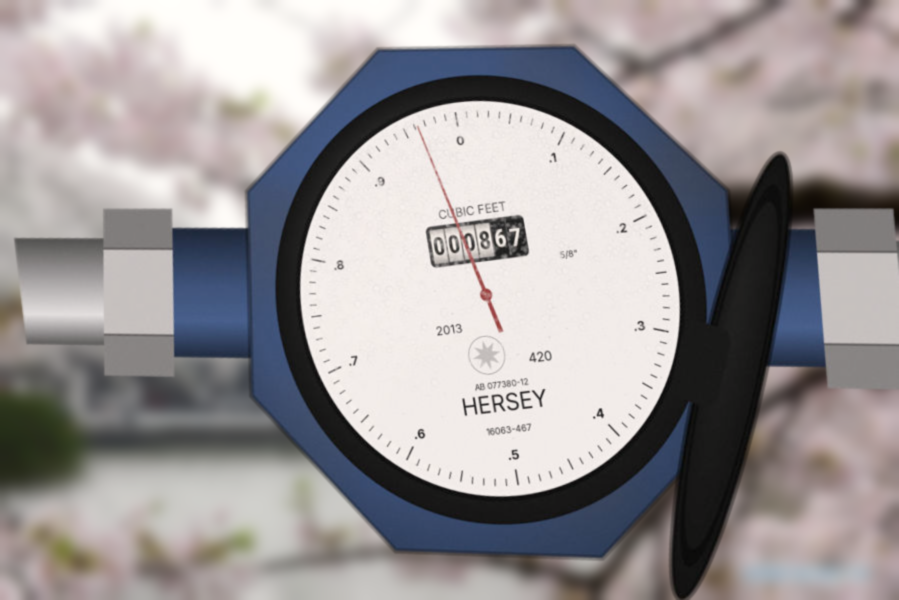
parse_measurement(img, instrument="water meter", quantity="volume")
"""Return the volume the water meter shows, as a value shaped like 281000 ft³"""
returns 866.96 ft³
